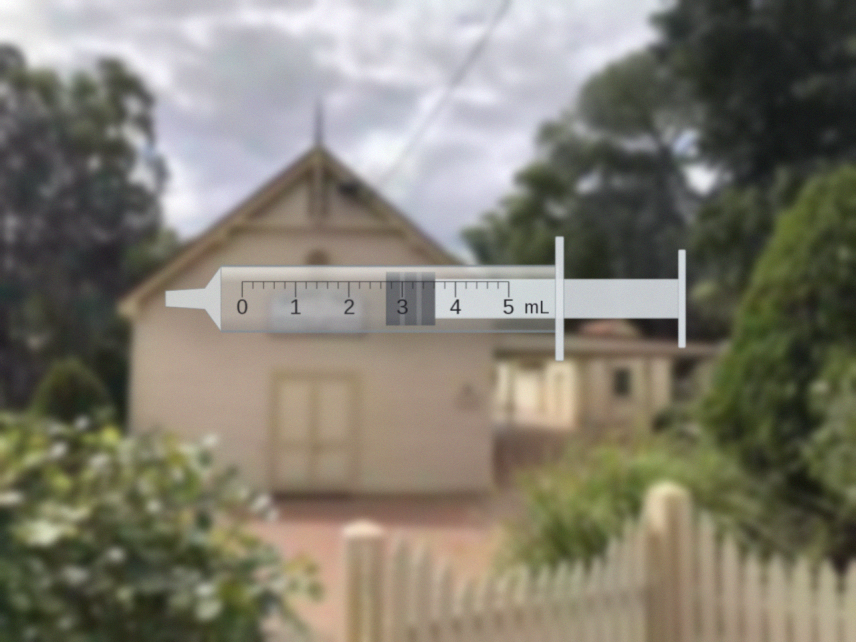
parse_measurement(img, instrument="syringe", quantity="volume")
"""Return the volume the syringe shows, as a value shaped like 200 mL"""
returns 2.7 mL
